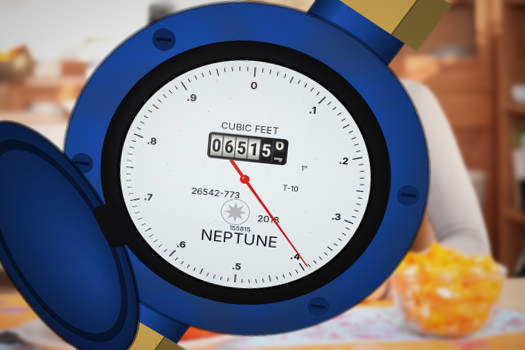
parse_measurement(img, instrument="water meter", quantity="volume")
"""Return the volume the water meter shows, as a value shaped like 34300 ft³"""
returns 65156.39 ft³
